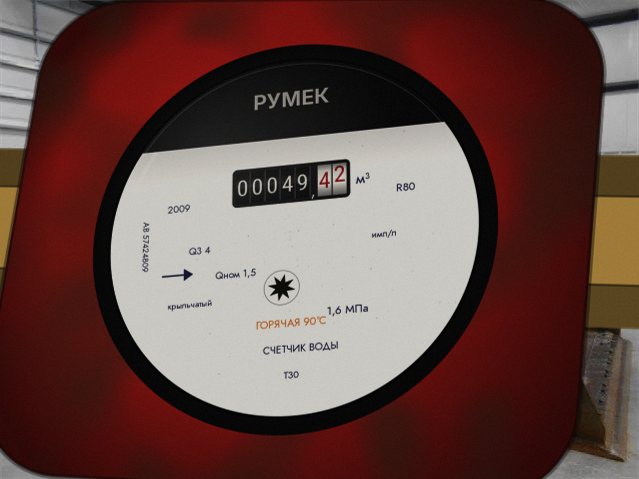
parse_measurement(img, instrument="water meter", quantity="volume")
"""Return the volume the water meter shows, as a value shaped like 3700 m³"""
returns 49.42 m³
